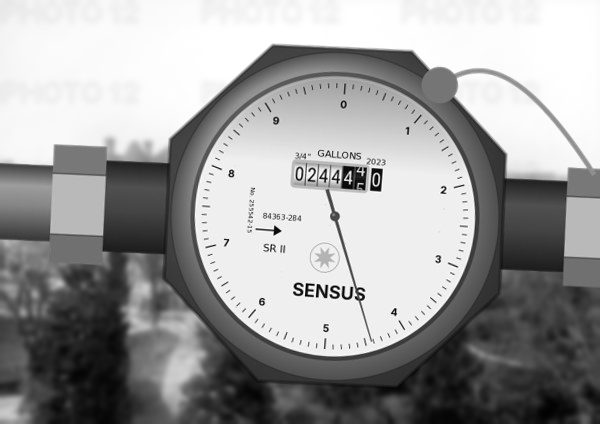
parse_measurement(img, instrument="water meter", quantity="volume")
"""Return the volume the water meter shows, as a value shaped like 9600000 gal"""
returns 244444.4 gal
